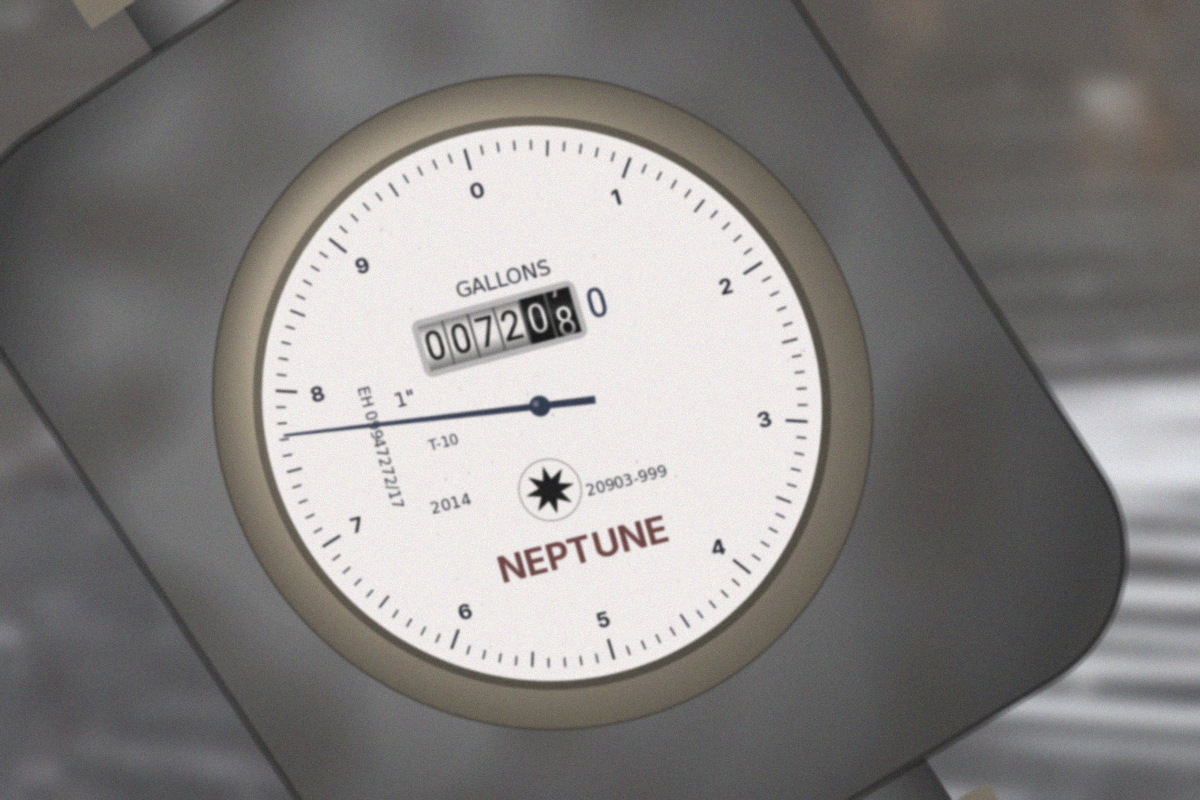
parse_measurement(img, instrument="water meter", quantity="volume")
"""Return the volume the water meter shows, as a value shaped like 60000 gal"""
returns 72077.7 gal
